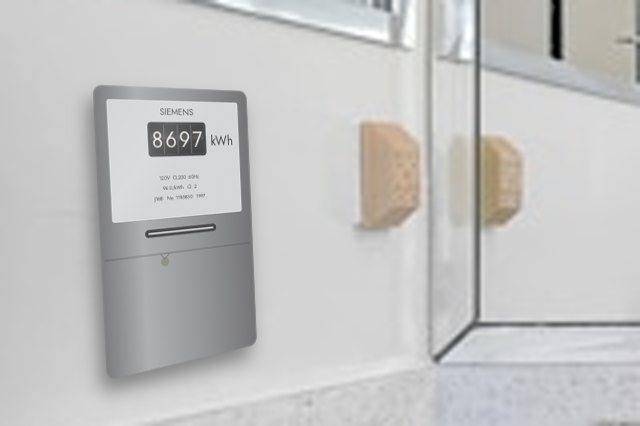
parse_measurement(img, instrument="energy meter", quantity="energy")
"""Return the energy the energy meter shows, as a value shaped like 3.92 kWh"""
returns 8697 kWh
